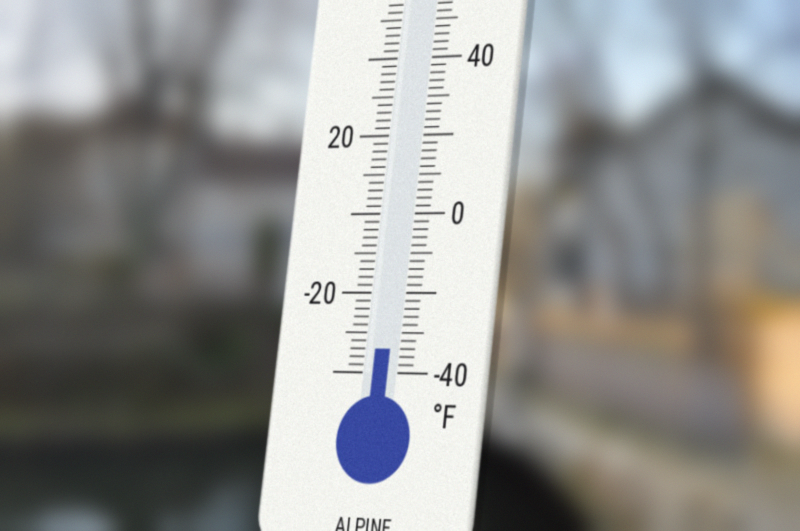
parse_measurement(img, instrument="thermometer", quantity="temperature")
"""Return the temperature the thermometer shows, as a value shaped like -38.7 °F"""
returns -34 °F
